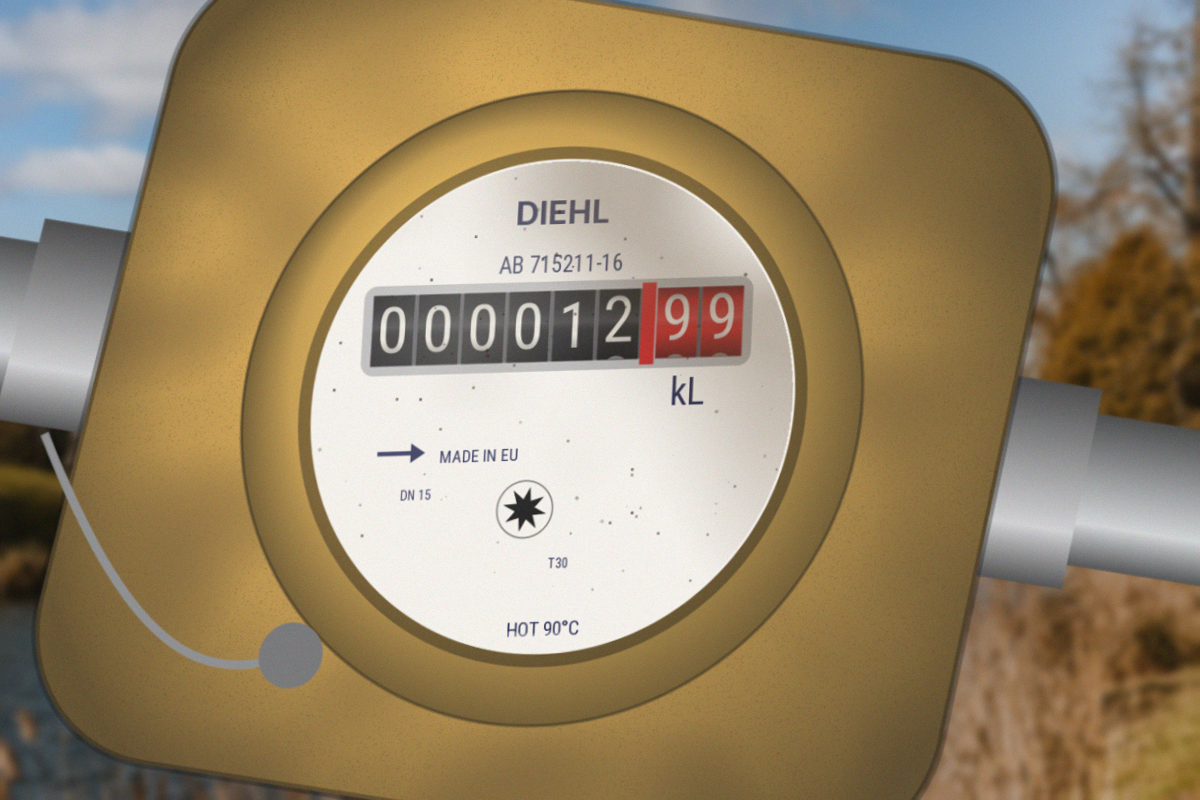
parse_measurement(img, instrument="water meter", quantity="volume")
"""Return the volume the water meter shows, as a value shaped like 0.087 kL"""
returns 12.99 kL
